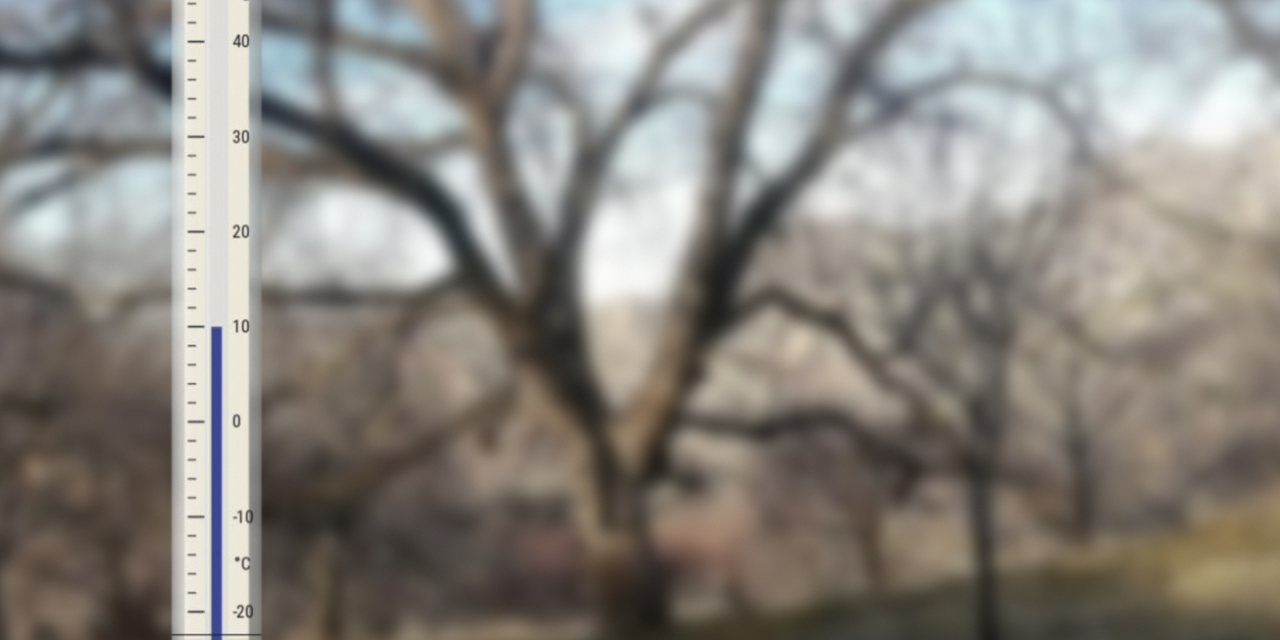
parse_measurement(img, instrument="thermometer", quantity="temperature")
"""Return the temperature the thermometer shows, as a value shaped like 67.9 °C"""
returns 10 °C
